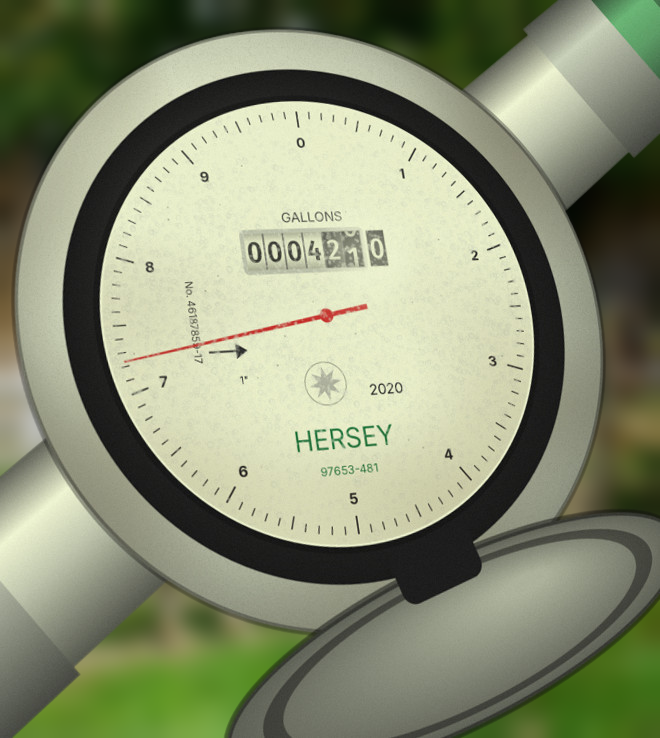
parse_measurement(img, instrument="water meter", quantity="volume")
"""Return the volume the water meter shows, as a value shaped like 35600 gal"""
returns 4207.2 gal
